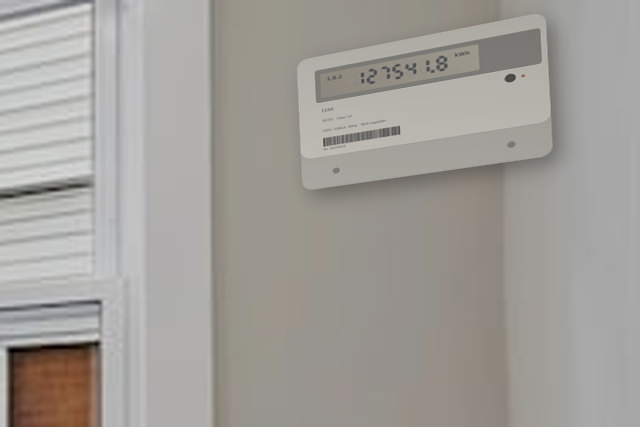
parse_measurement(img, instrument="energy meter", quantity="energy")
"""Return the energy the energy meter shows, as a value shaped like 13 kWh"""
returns 127541.8 kWh
